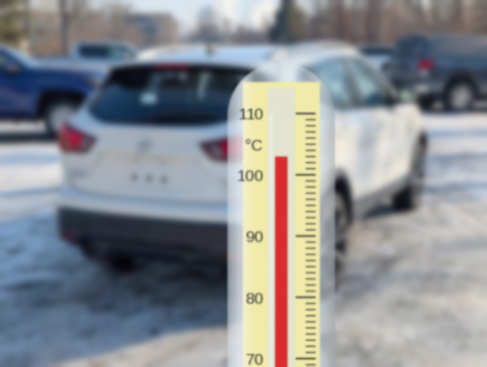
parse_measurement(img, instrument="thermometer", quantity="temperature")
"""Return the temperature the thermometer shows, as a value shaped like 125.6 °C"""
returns 103 °C
